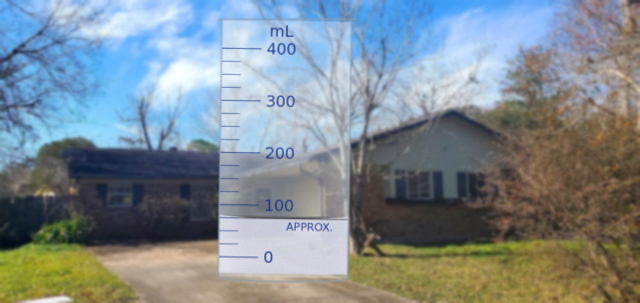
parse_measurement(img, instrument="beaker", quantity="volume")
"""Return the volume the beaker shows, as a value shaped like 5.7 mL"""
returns 75 mL
